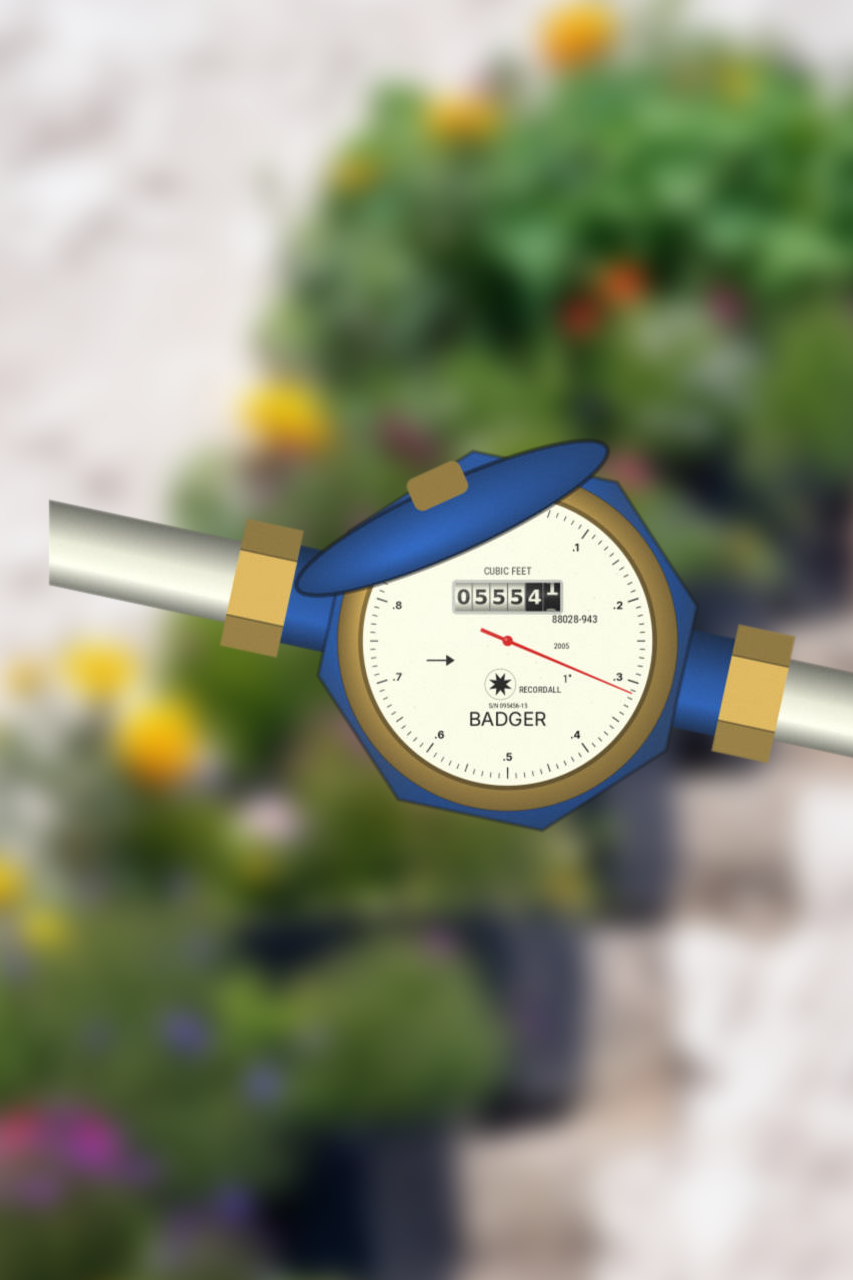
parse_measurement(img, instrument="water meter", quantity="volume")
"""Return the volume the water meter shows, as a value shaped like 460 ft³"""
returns 55541.31 ft³
